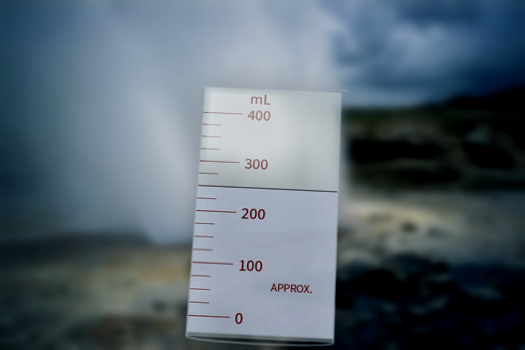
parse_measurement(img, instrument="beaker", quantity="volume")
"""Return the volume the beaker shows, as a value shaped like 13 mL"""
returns 250 mL
